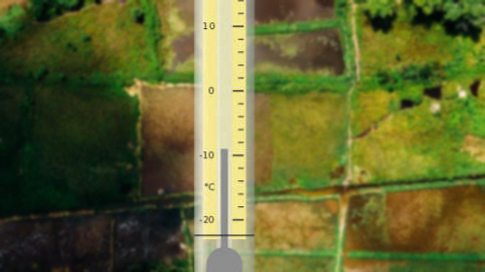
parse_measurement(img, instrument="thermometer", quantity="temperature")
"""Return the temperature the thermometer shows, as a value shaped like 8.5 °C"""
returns -9 °C
